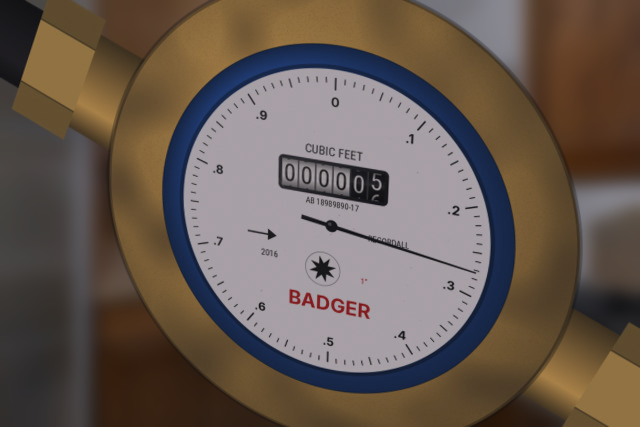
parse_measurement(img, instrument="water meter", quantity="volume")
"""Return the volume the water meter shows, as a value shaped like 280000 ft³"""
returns 5.27 ft³
